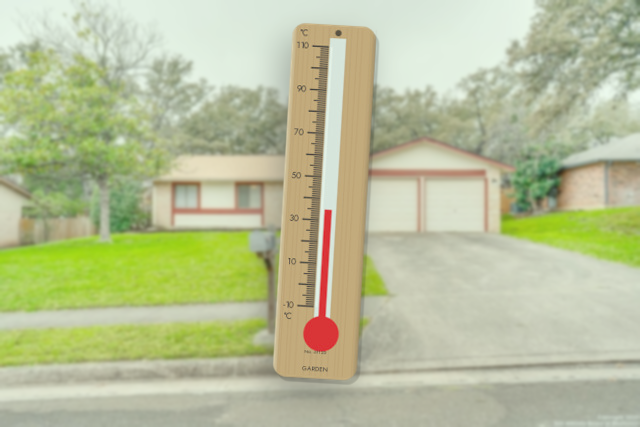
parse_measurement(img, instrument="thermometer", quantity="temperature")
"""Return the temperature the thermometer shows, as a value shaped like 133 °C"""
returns 35 °C
